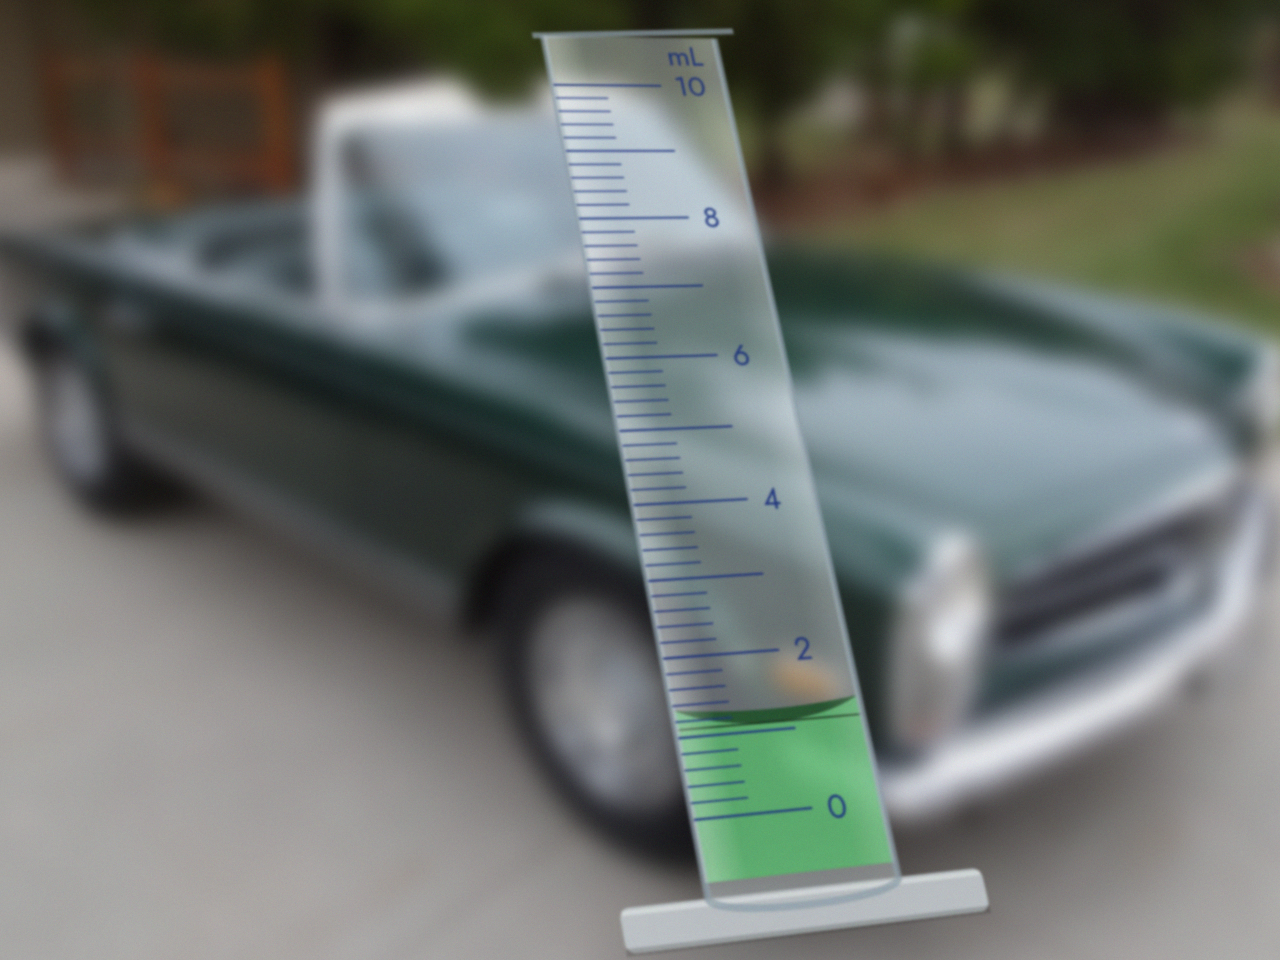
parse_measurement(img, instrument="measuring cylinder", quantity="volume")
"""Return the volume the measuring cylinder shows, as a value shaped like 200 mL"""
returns 1.1 mL
